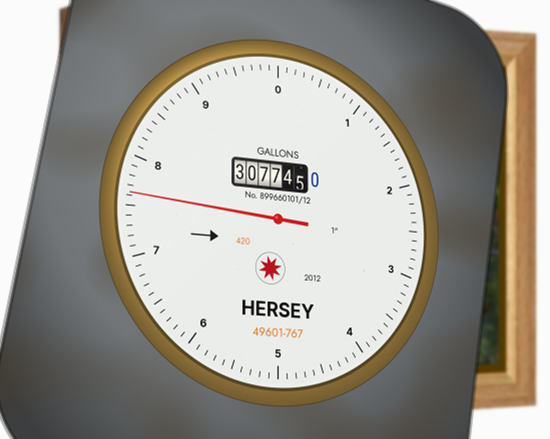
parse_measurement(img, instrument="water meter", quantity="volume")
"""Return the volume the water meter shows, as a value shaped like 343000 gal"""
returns 3077447.6 gal
